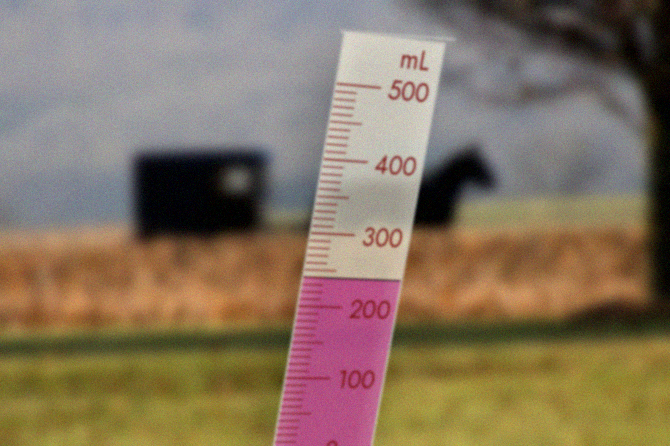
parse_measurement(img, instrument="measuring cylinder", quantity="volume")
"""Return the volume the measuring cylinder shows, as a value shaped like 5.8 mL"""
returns 240 mL
